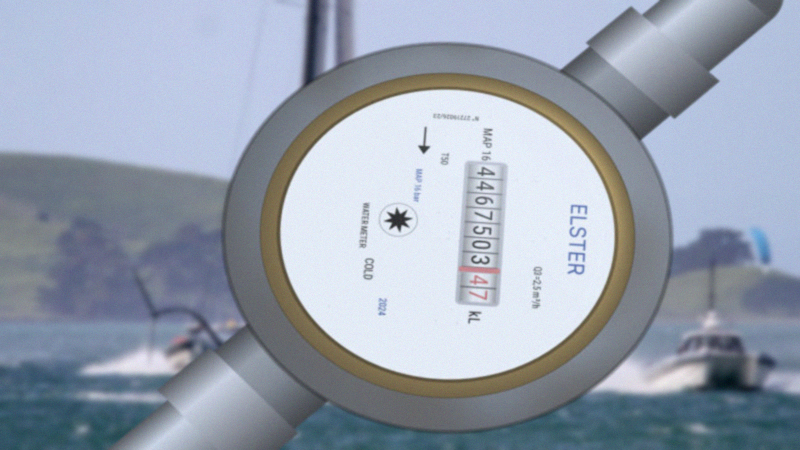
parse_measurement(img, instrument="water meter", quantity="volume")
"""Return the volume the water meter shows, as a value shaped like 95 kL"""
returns 4467503.47 kL
